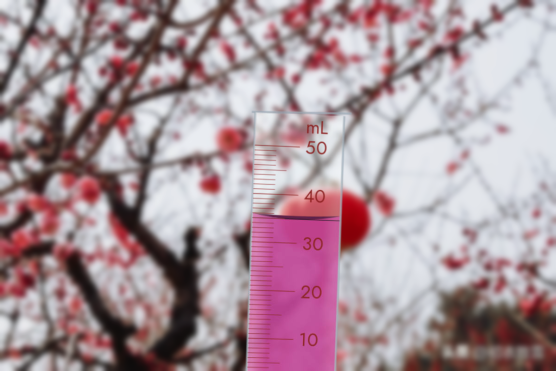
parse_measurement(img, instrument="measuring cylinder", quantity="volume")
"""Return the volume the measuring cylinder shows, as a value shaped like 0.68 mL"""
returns 35 mL
